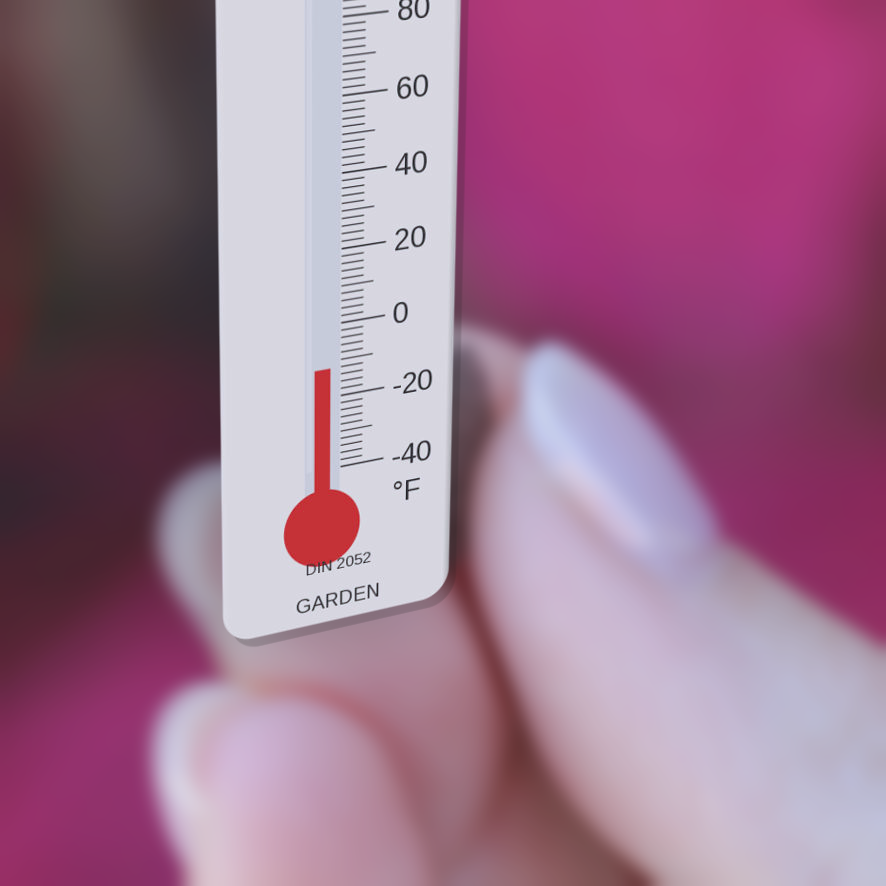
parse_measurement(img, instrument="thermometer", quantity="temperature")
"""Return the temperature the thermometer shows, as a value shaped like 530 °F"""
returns -12 °F
